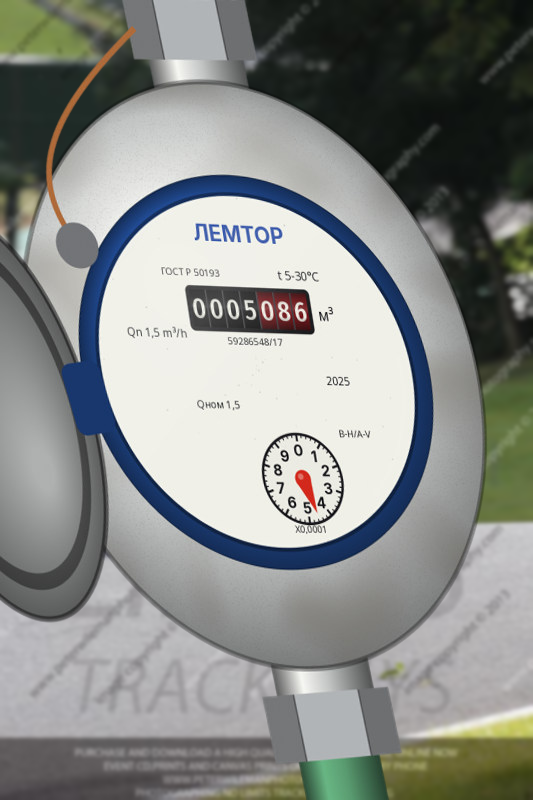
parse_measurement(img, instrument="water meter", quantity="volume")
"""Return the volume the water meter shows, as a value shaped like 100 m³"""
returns 5.0864 m³
